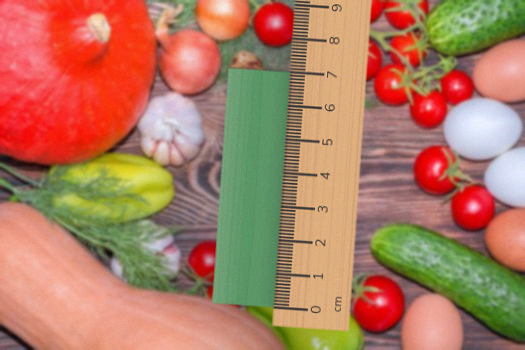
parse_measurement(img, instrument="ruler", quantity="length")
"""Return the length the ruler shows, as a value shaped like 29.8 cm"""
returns 7 cm
